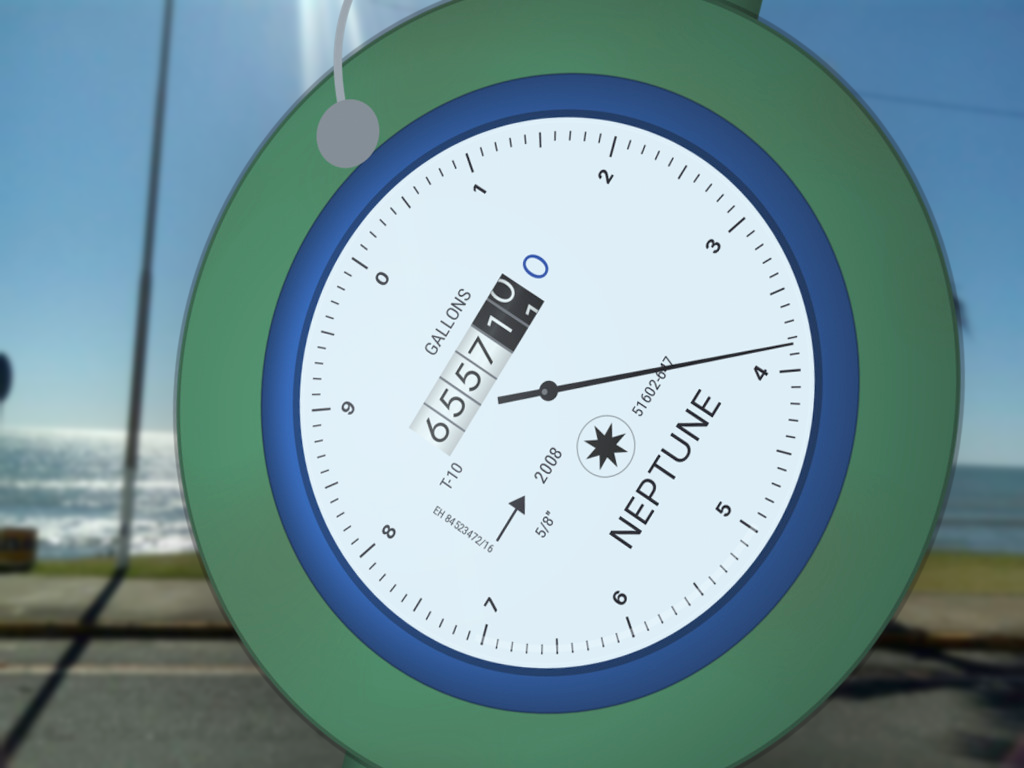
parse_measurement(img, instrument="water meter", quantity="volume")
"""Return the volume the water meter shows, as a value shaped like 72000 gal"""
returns 6557103.8 gal
